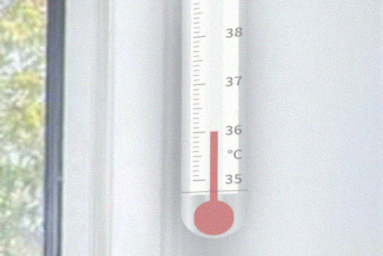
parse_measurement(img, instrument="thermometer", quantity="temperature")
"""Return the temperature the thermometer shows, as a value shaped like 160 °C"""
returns 36 °C
